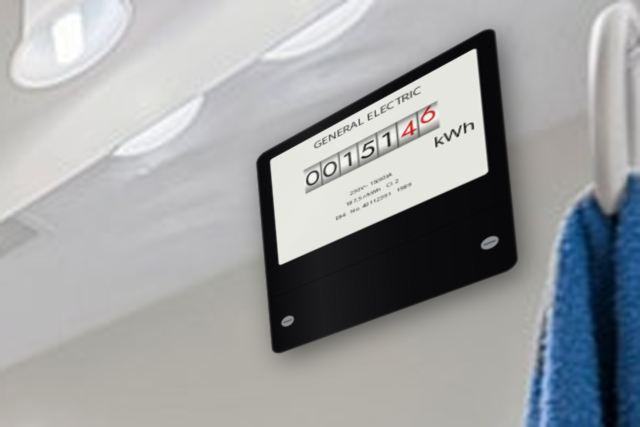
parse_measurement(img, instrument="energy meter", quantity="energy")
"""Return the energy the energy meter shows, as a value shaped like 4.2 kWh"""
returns 151.46 kWh
